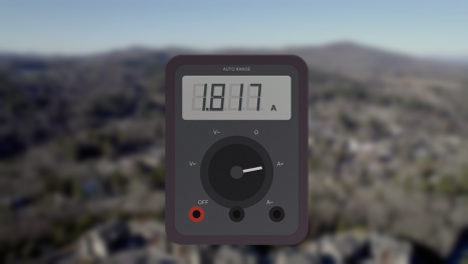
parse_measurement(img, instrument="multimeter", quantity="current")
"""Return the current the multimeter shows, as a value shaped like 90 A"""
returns 1.817 A
